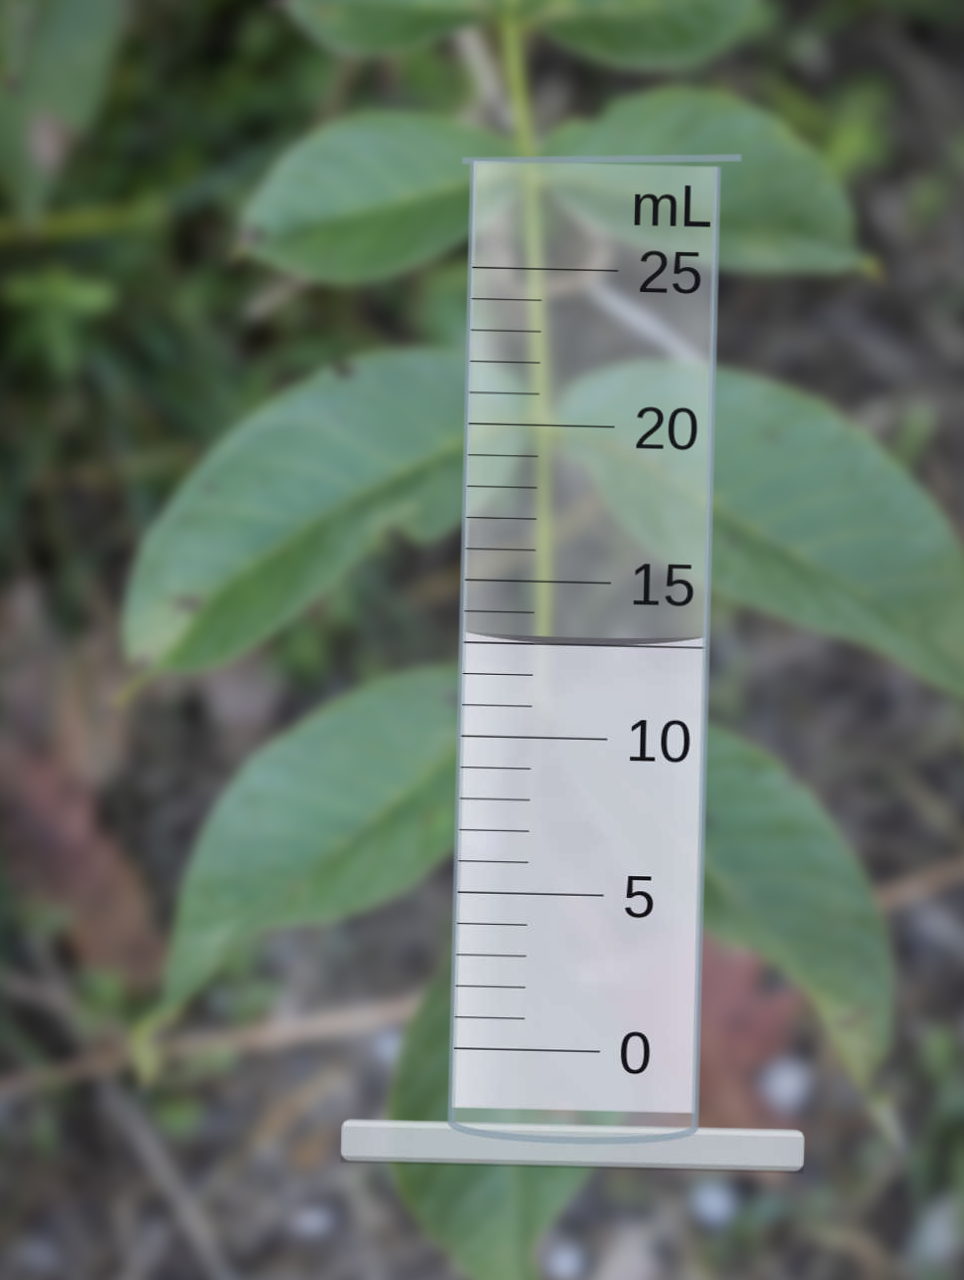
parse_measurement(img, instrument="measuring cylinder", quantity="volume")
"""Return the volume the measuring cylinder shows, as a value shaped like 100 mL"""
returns 13 mL
